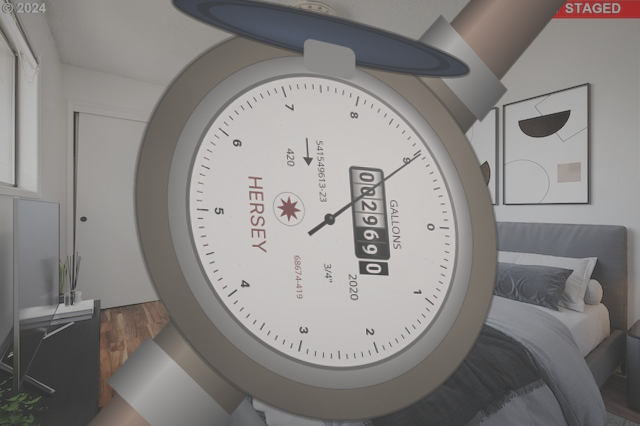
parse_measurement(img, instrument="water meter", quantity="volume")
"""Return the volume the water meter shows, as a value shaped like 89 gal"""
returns 29689.0 gal
